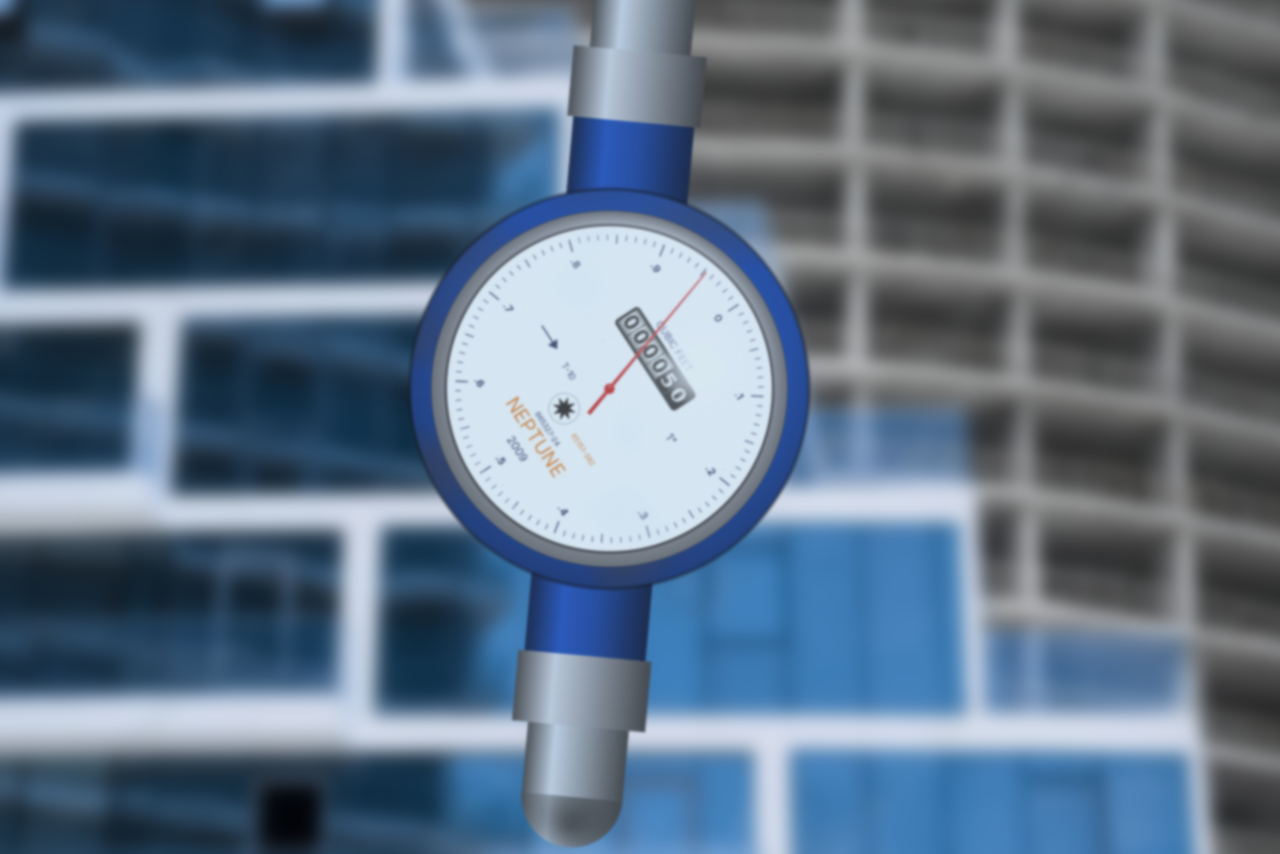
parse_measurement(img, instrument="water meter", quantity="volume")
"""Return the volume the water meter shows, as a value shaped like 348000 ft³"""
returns 49.95 ft³
